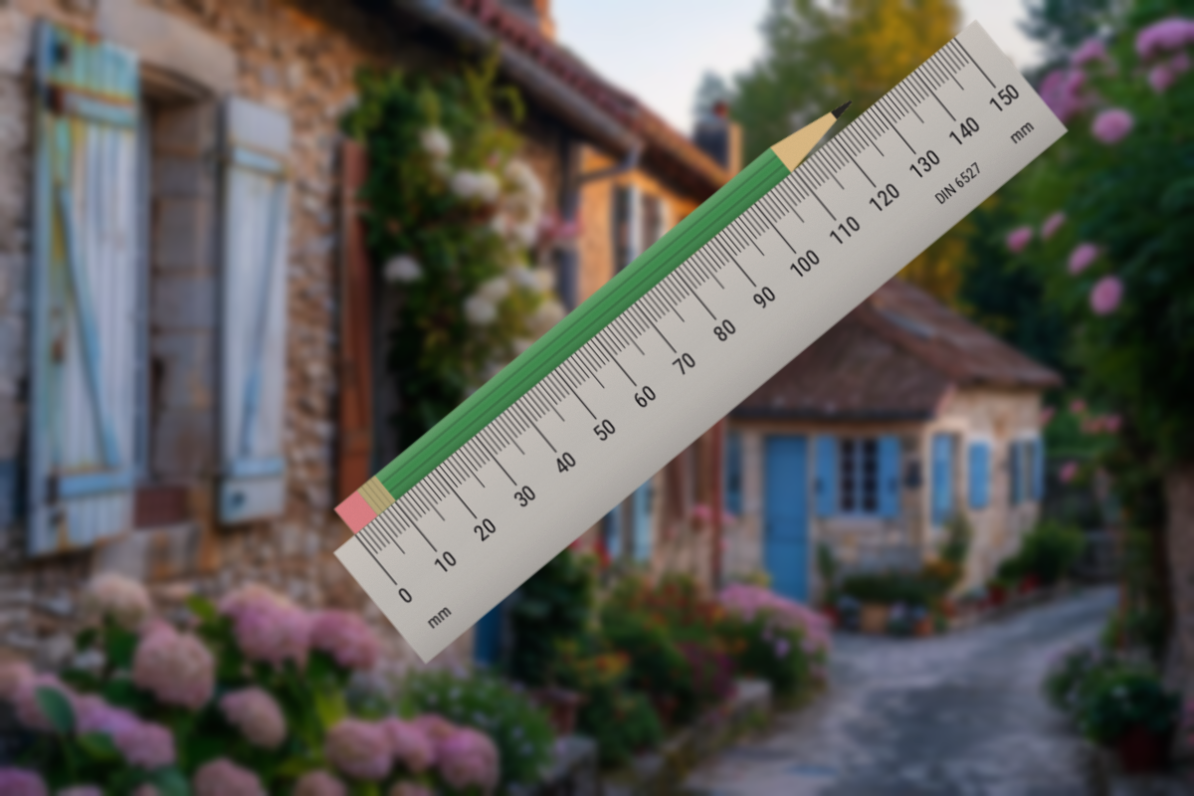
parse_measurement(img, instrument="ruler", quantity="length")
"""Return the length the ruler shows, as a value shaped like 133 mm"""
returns 127 mm
